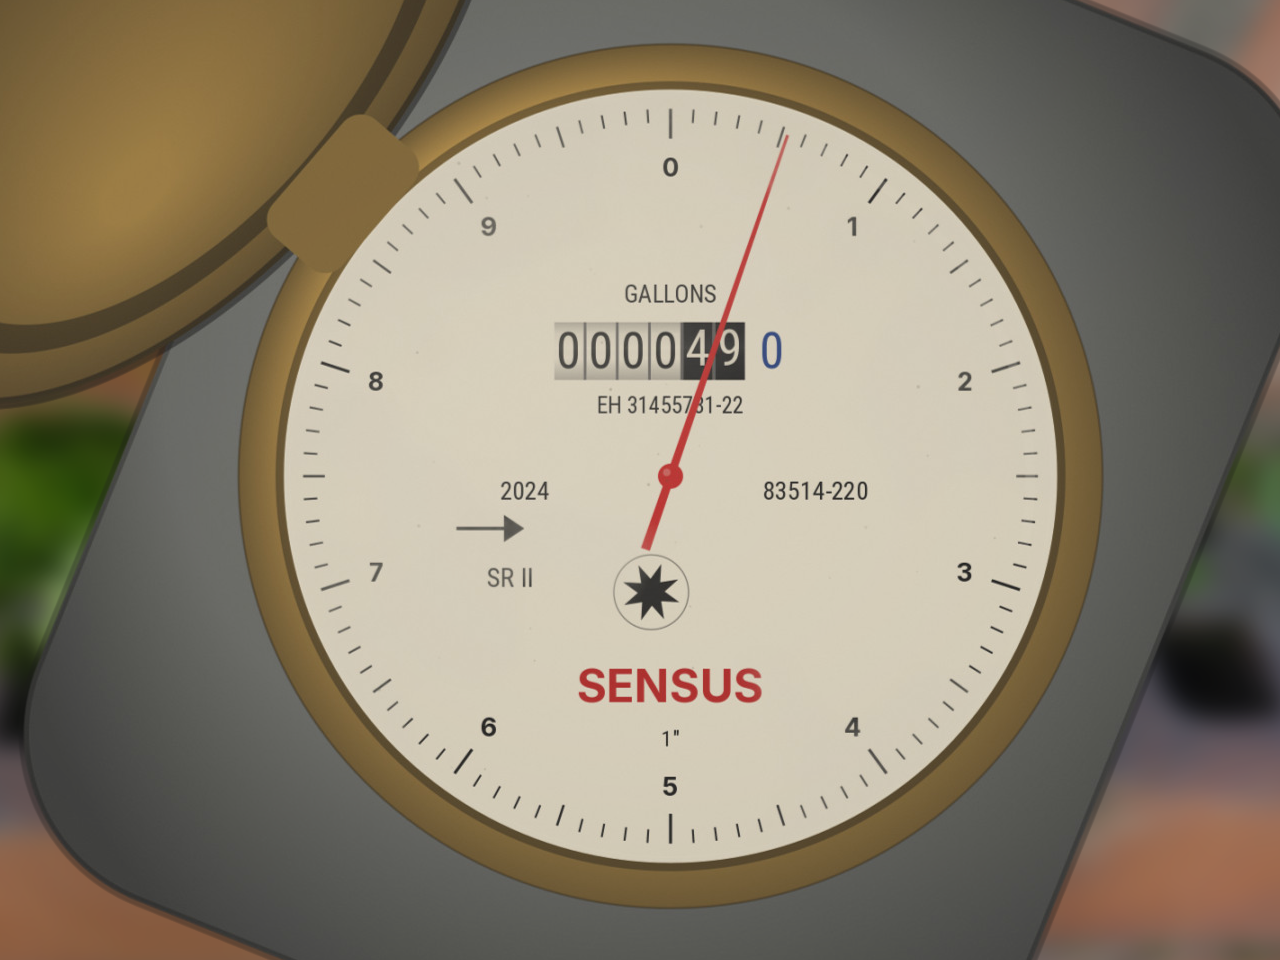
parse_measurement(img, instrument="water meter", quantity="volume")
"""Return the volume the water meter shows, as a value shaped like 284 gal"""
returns 490.5 gal
